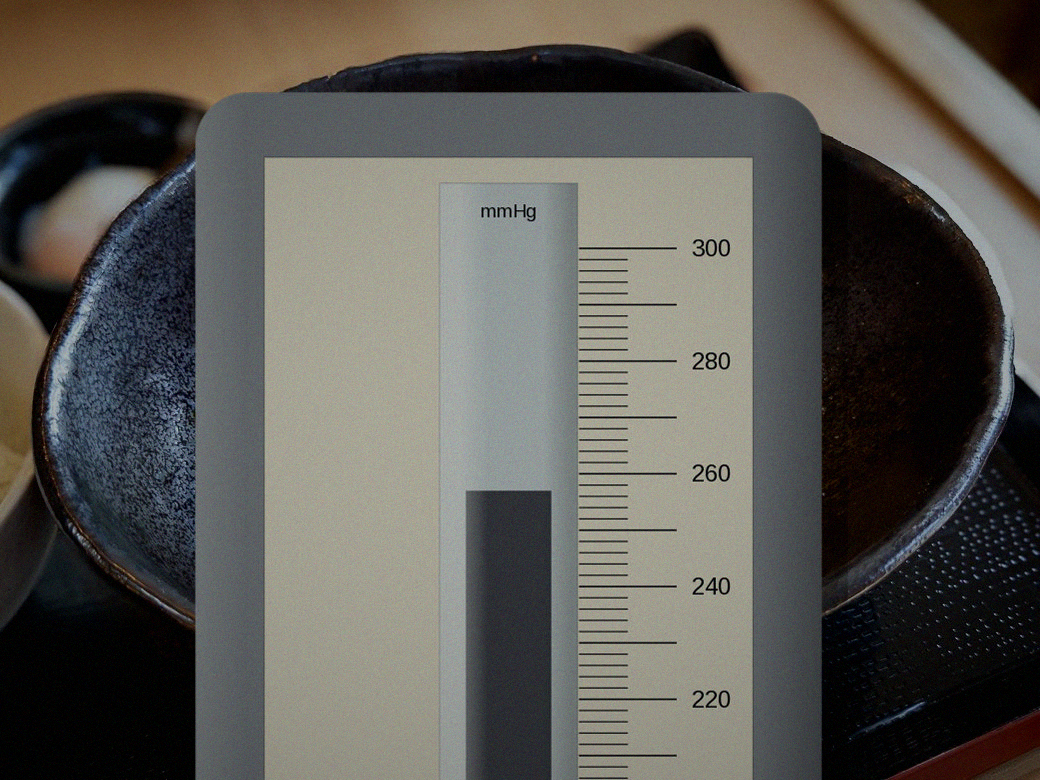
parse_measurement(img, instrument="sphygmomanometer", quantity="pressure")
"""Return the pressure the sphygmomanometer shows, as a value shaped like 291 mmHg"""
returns 257 mmHg
